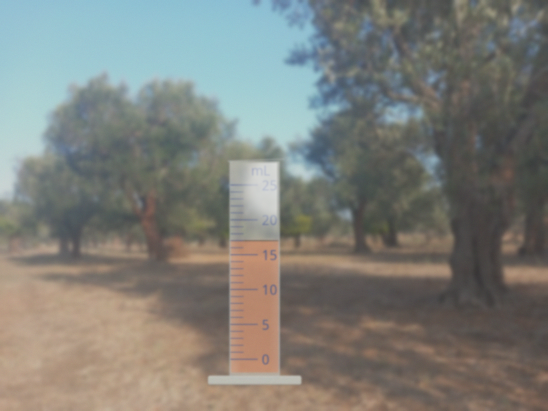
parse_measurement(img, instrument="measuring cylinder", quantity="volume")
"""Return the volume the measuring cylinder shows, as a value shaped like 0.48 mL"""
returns 17 mL
